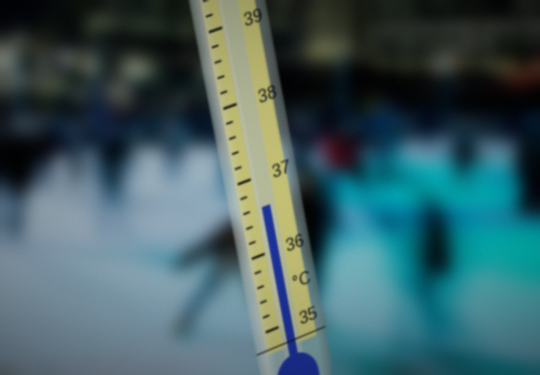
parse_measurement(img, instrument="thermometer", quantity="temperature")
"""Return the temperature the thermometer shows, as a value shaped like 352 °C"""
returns 36.6 °C
